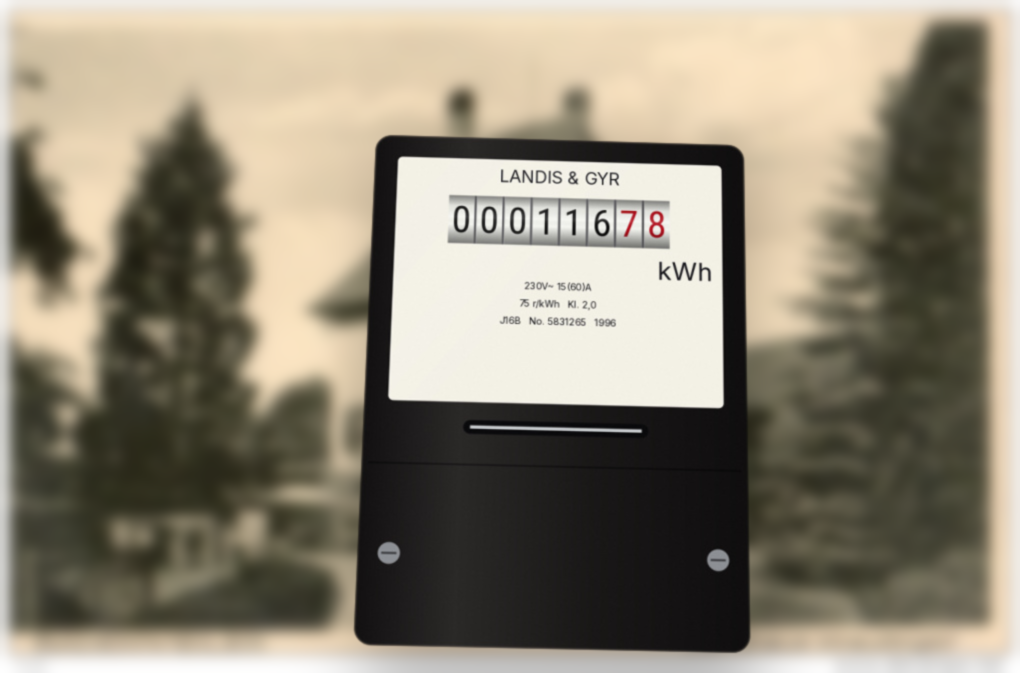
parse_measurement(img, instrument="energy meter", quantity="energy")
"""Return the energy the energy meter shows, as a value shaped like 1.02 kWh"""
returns 116.78 kWh
